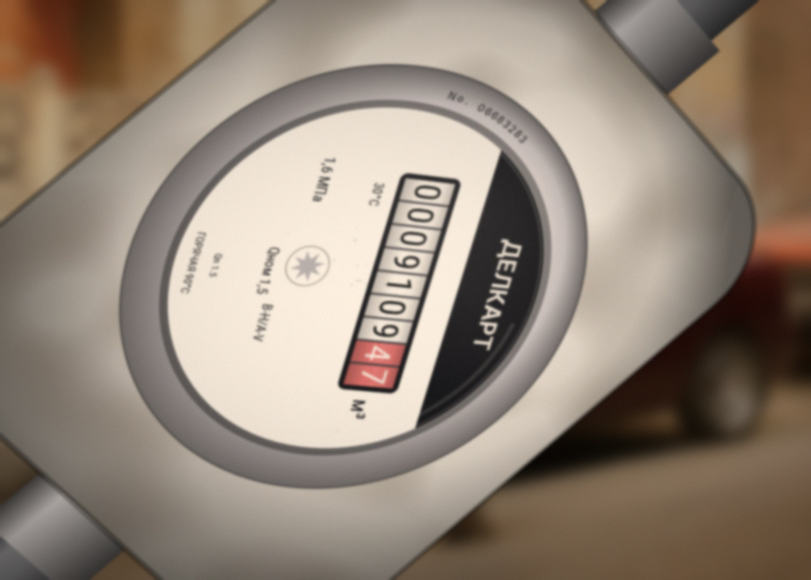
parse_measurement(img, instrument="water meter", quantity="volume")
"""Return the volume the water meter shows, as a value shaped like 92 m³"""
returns 9109.47 m³
